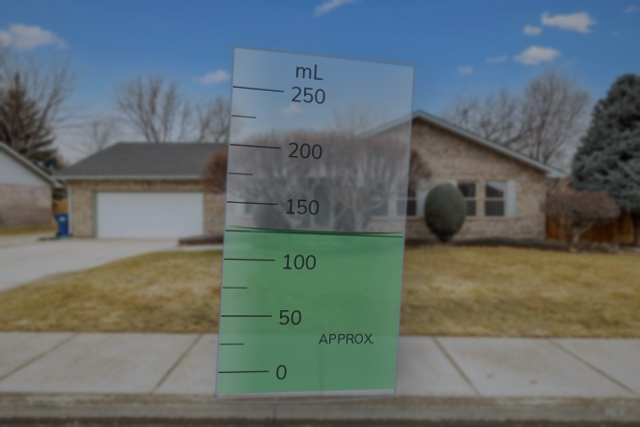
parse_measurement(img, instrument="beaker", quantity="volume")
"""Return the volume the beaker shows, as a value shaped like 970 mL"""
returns 125 mL
